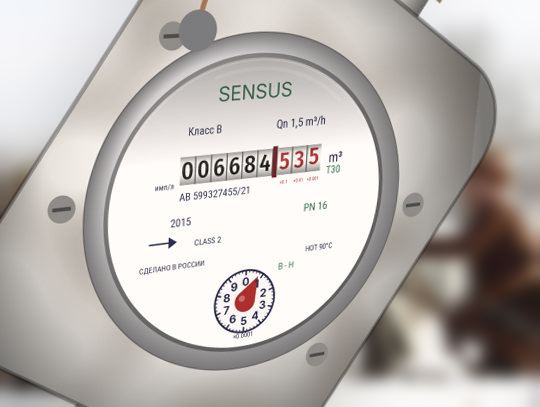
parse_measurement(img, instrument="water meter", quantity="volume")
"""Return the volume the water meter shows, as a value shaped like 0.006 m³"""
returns 6684.5350 m³
